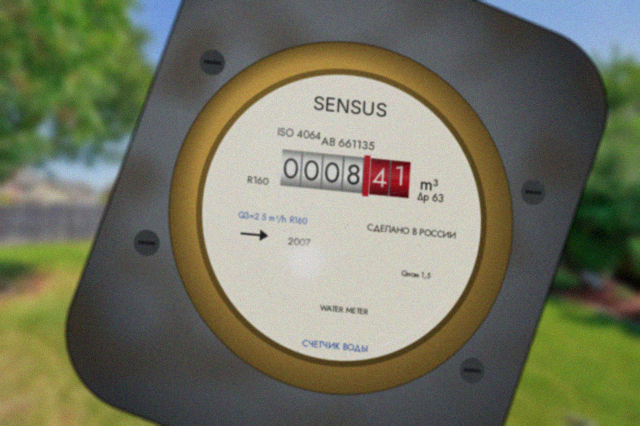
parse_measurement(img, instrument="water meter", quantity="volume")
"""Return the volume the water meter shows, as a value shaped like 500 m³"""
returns 8.41 m³
